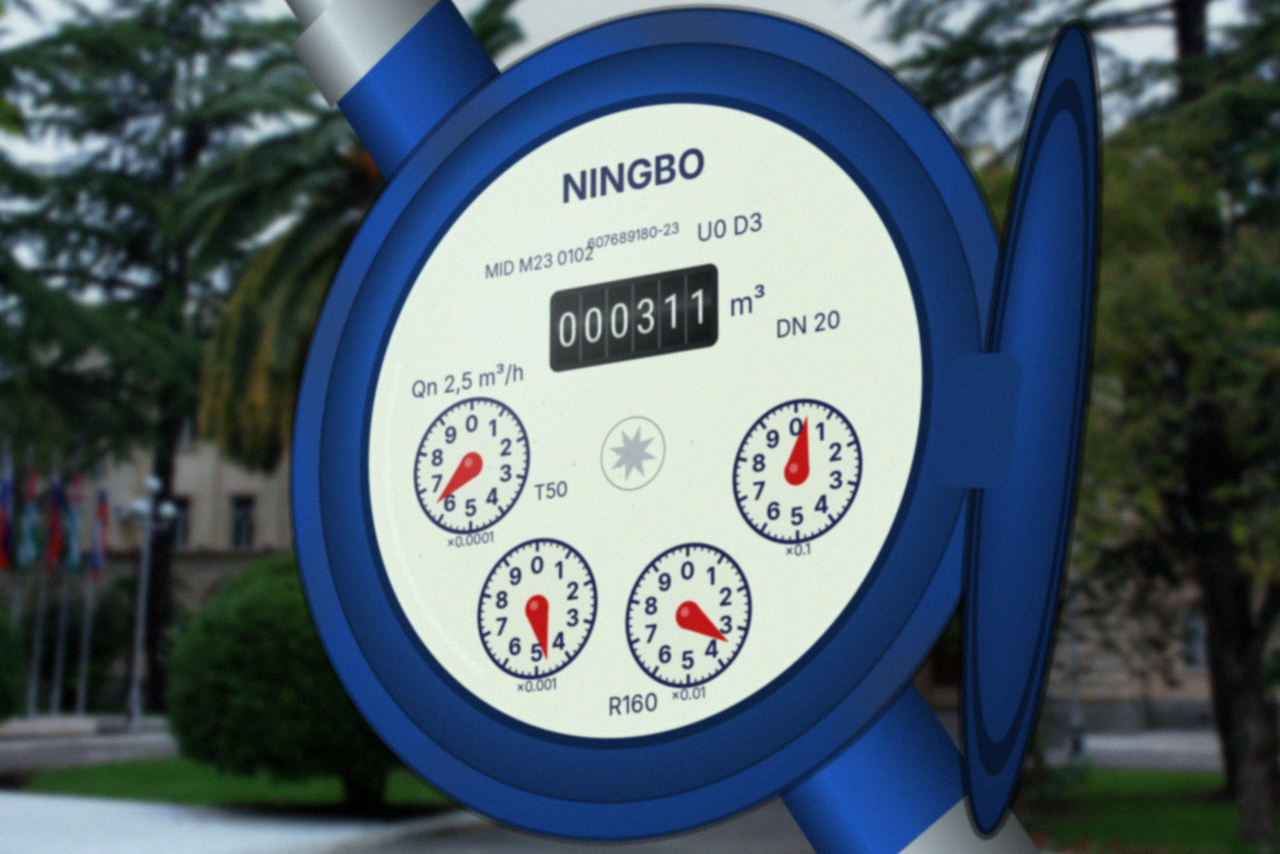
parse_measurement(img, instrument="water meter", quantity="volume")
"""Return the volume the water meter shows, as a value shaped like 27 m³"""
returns 311.0346 m³
